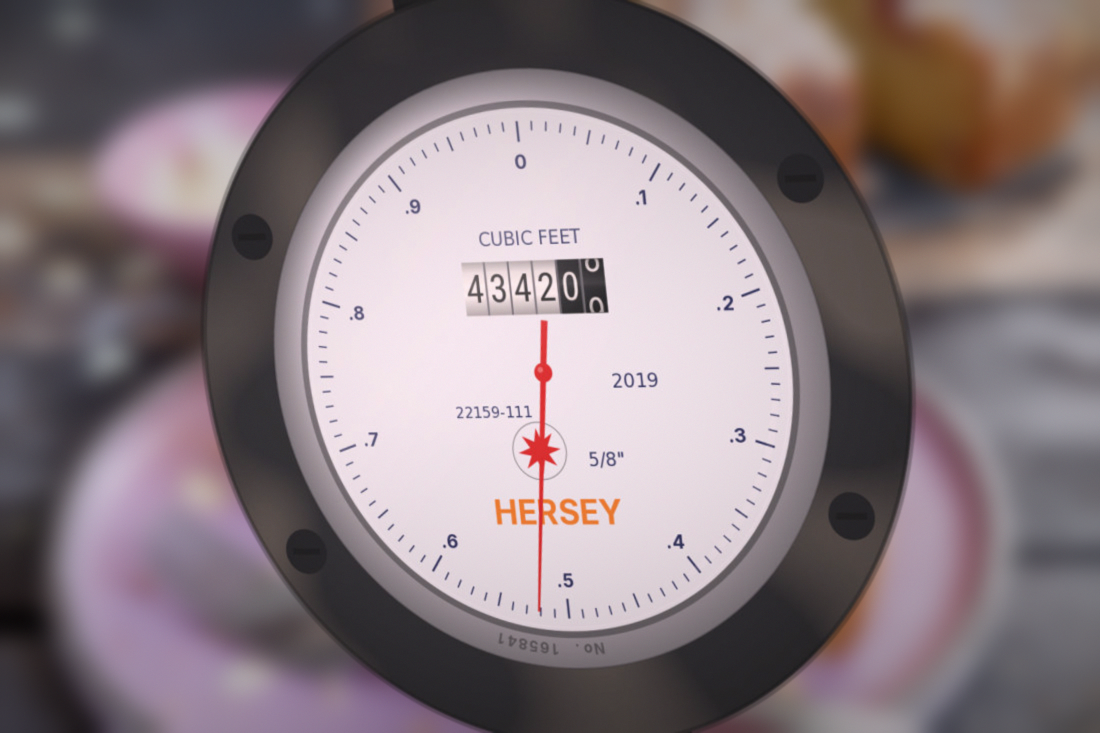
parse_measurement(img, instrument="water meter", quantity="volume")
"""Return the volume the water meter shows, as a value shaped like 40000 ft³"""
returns 434208.52 ft³
